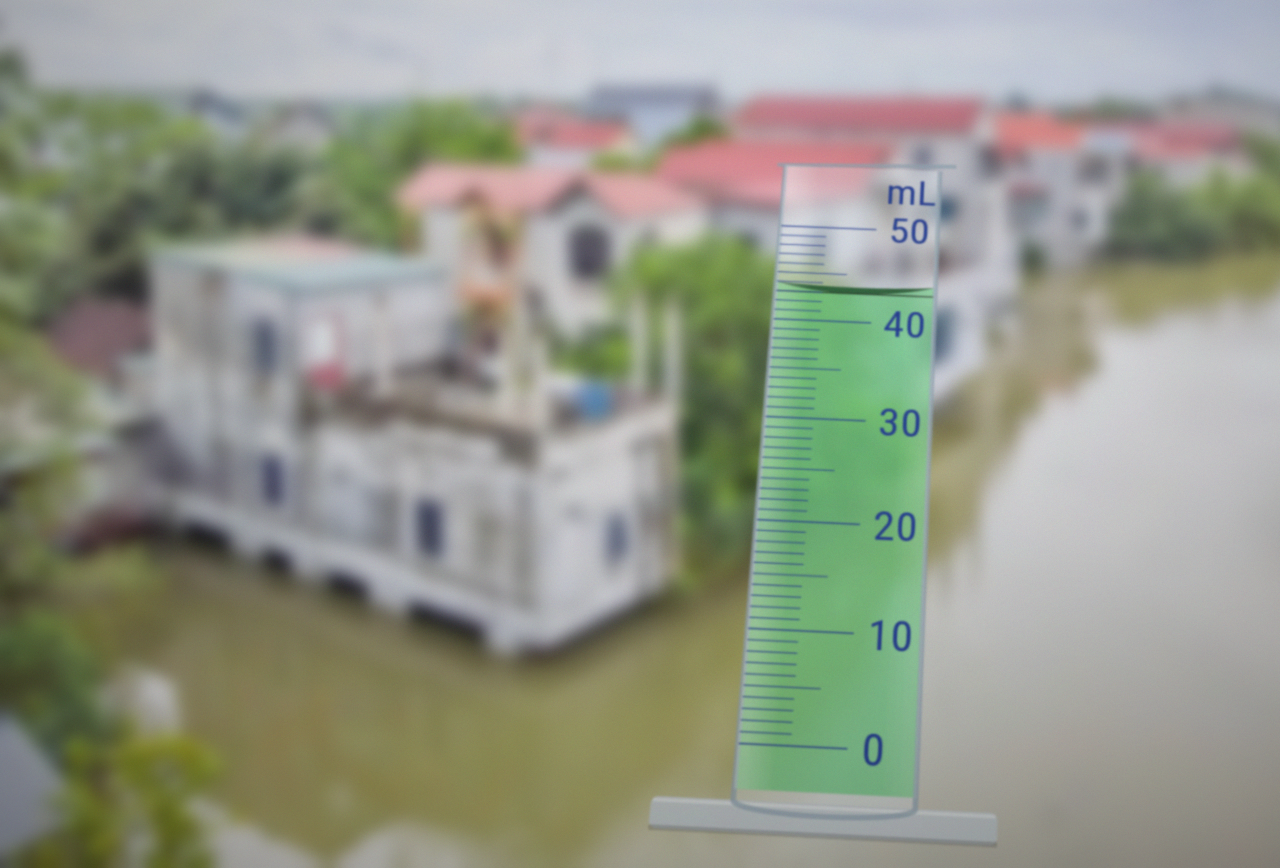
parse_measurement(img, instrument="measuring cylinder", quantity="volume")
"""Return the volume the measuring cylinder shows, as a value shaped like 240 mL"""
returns 43 mL
